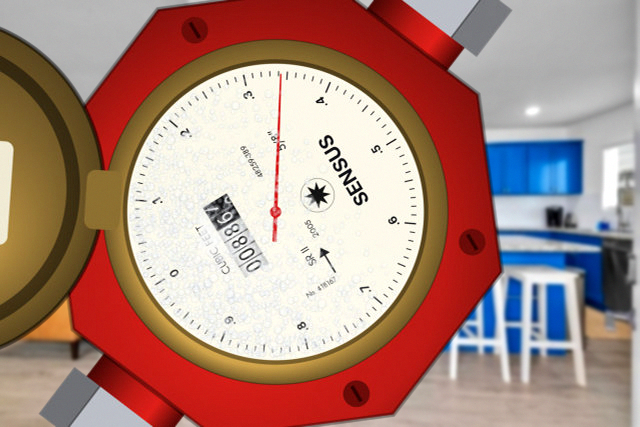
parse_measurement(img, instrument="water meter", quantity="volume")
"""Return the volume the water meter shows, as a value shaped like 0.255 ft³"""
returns 8867.34 ft³
